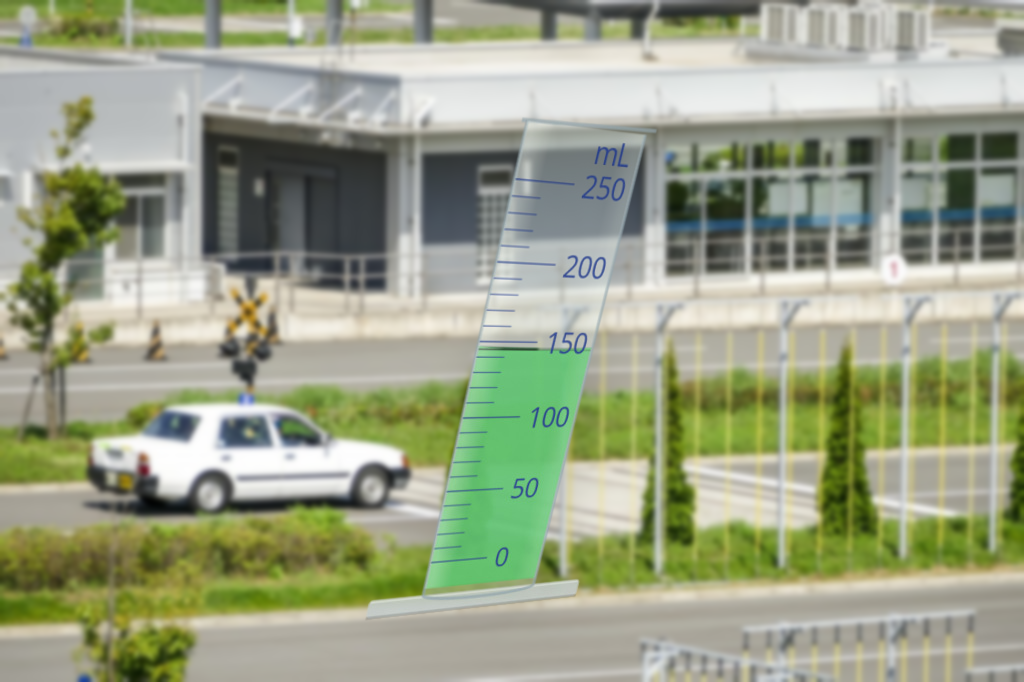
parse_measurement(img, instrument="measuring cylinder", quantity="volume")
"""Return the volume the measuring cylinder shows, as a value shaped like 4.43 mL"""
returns 145 mL
